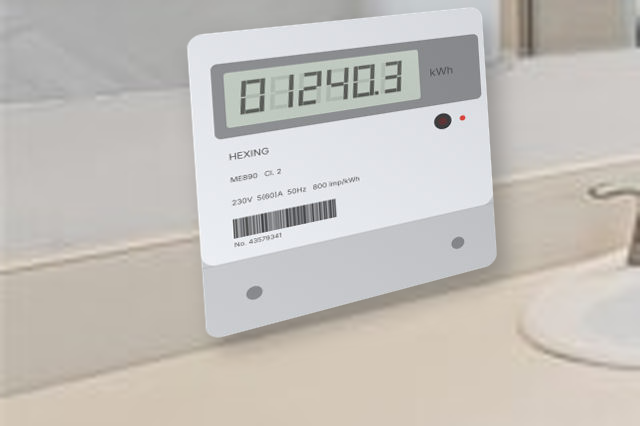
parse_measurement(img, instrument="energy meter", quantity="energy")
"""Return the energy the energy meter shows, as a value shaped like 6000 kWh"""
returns 1240.3 kWh
